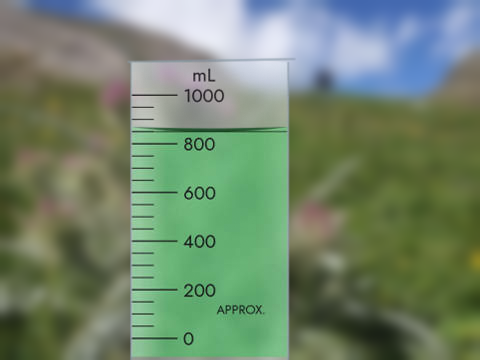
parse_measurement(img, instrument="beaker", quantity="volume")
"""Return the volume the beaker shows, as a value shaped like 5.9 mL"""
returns 850 mL
